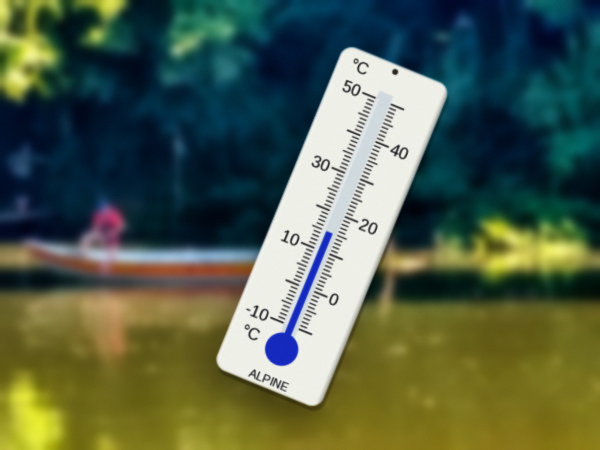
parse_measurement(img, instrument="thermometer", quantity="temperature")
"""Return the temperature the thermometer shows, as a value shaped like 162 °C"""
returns 15 °C
